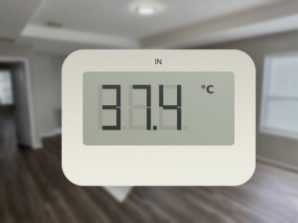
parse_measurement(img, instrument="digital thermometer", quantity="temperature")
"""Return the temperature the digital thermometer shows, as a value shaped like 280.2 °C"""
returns 37.4 °C
